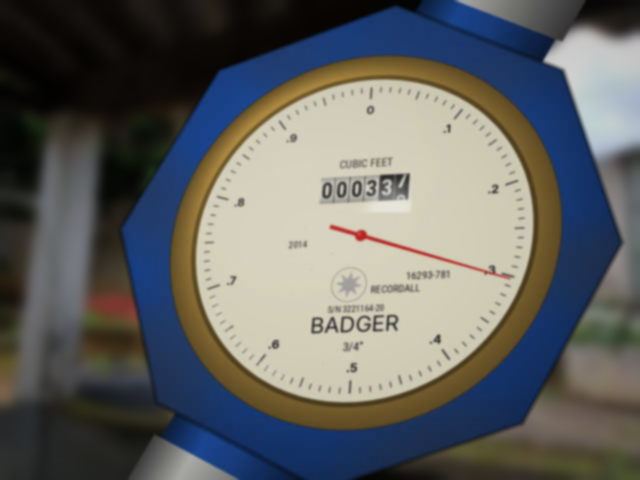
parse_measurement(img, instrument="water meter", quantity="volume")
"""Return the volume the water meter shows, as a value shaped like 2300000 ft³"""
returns 337.30 ft³
